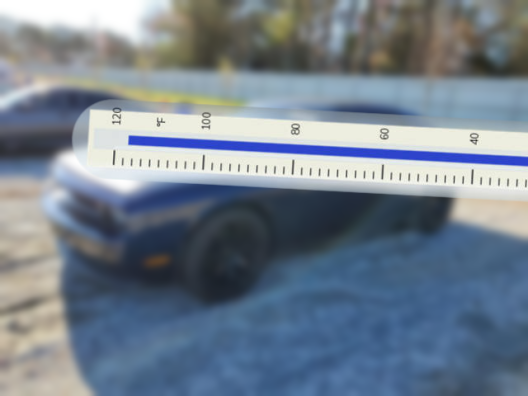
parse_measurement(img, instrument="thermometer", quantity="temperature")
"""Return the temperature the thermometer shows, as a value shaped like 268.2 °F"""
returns 117 °F
